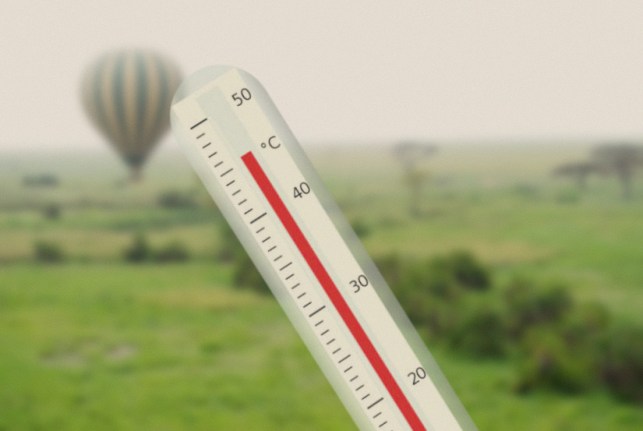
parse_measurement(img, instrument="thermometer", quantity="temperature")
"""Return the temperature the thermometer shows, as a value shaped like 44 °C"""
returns 45.5 °C
